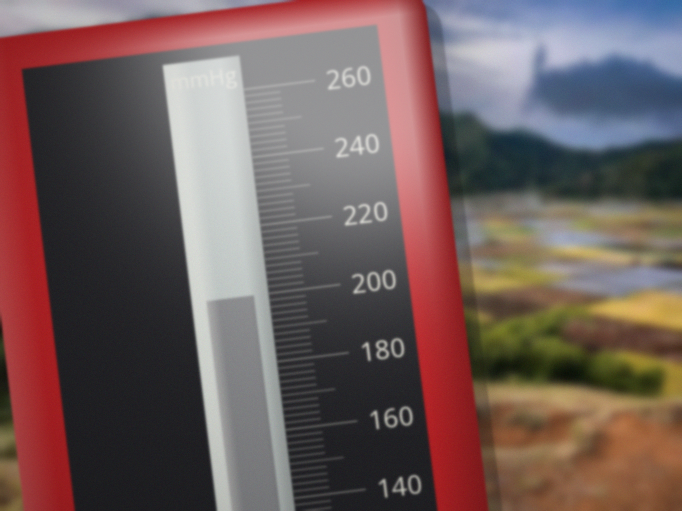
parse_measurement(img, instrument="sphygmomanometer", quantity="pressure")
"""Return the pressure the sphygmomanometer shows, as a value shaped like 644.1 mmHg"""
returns 200 mmHg
